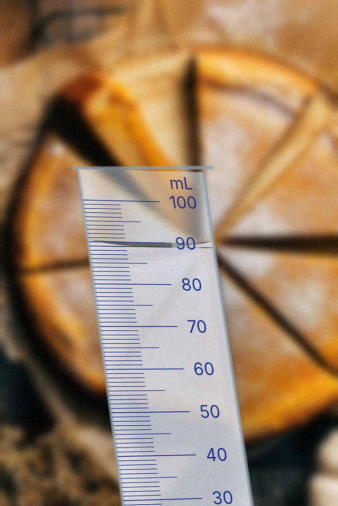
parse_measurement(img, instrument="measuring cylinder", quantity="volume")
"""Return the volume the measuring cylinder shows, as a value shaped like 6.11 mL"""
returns 89 mL
